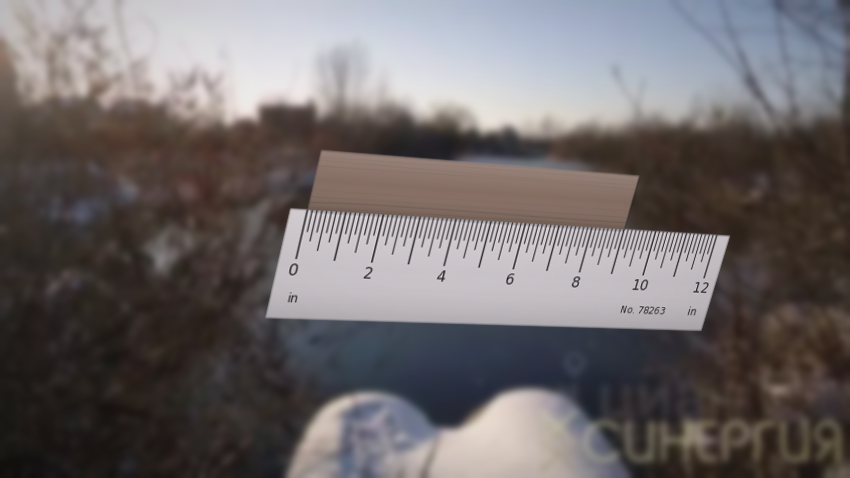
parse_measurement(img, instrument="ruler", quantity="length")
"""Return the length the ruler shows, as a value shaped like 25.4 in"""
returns 9 in
